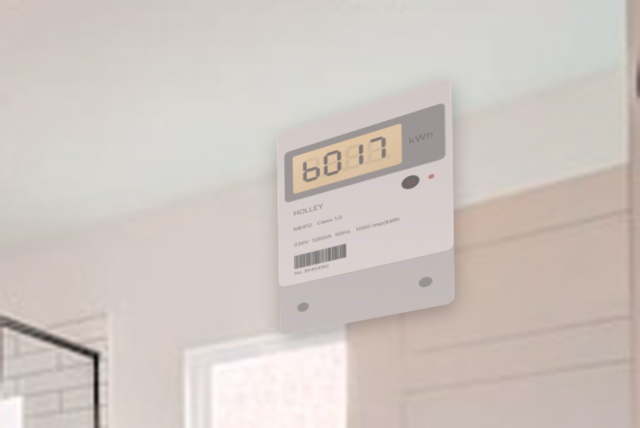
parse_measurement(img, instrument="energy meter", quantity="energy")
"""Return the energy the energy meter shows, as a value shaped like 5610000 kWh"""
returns 6017 kWh
